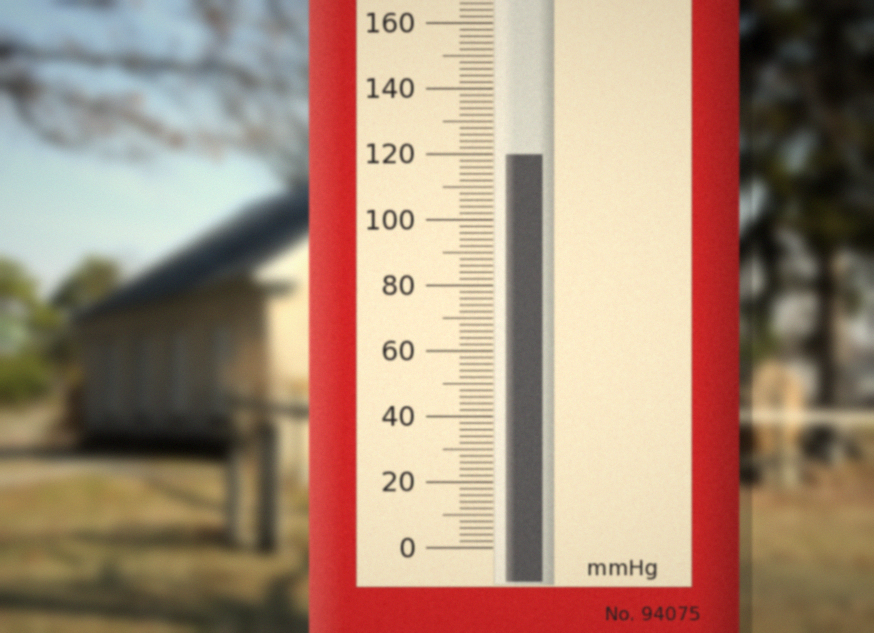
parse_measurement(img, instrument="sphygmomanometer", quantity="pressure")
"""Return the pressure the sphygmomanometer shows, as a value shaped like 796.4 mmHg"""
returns 120 mmHg
